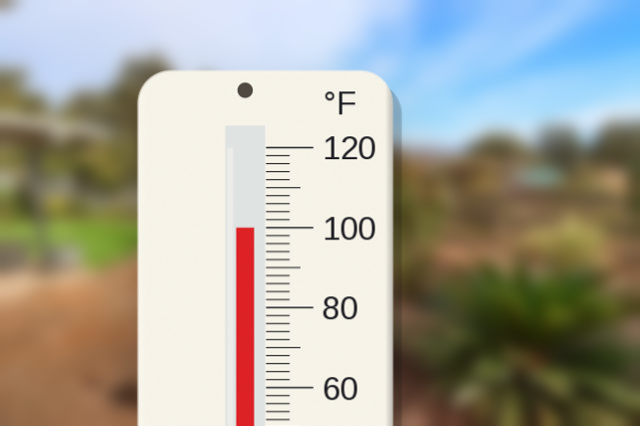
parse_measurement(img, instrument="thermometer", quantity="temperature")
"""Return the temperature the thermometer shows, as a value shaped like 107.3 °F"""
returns 100 °F
